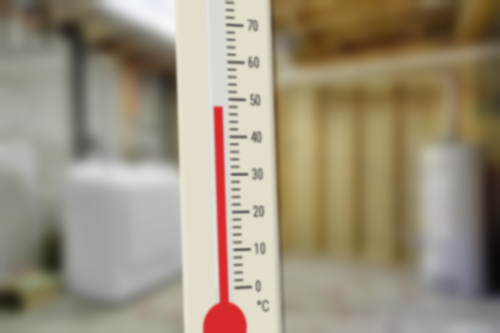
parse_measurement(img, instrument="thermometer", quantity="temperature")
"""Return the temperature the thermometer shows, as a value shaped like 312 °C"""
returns 48 °C
